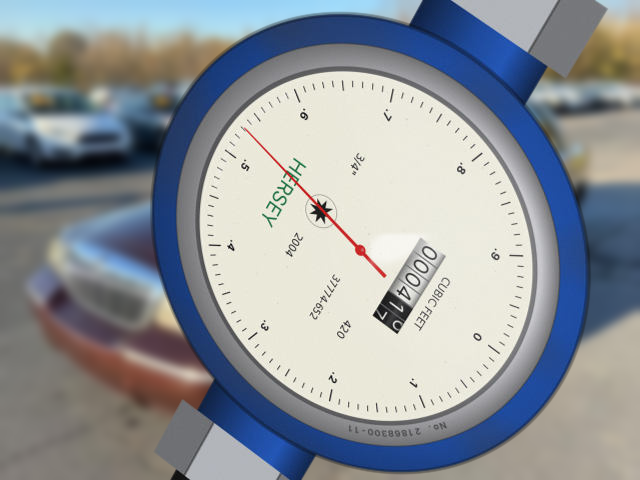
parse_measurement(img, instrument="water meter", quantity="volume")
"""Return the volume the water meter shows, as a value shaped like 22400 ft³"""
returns 416.53 ft³
